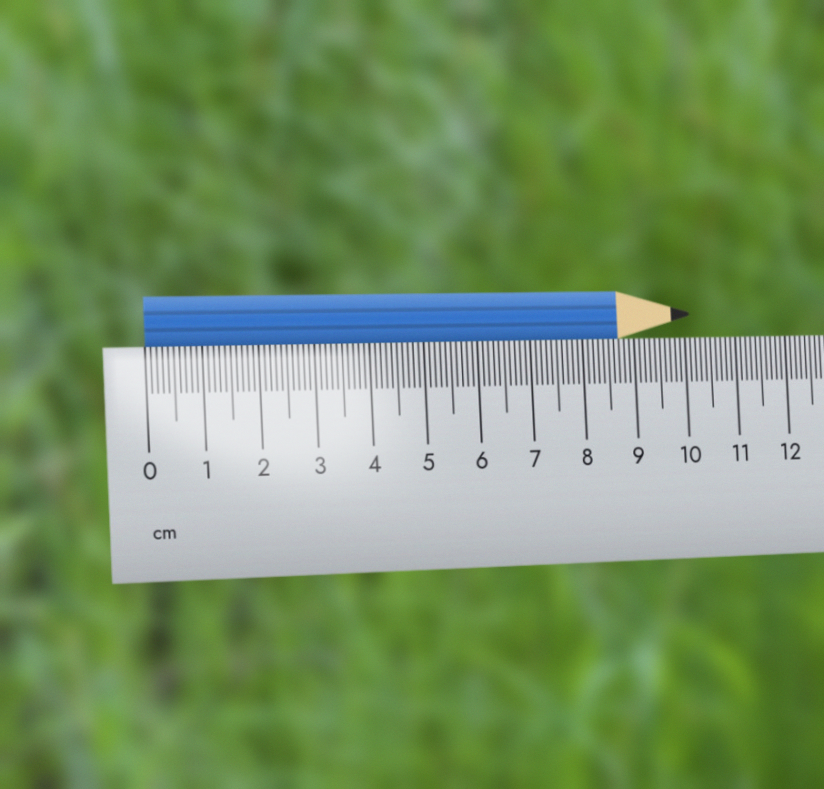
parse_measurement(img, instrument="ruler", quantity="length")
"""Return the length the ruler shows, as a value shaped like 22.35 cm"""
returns 10.1 cm
